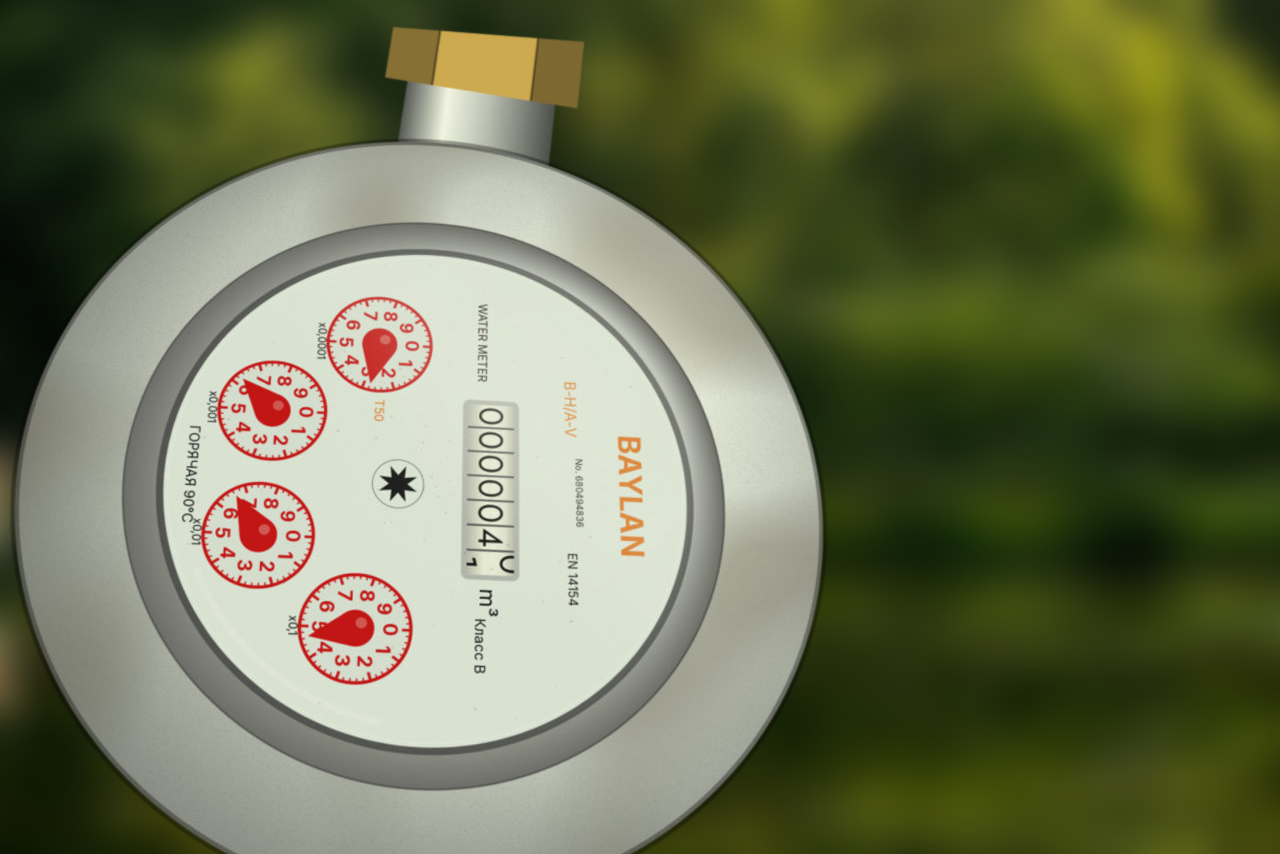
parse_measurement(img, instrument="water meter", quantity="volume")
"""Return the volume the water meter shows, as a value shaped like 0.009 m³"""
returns 40.4662 m³
